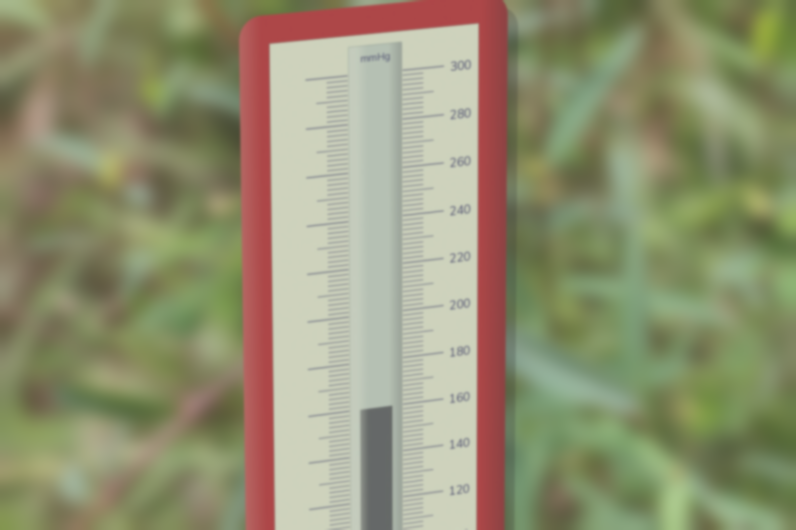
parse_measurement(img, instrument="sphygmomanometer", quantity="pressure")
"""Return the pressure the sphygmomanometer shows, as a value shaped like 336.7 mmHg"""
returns 160 mmHg
